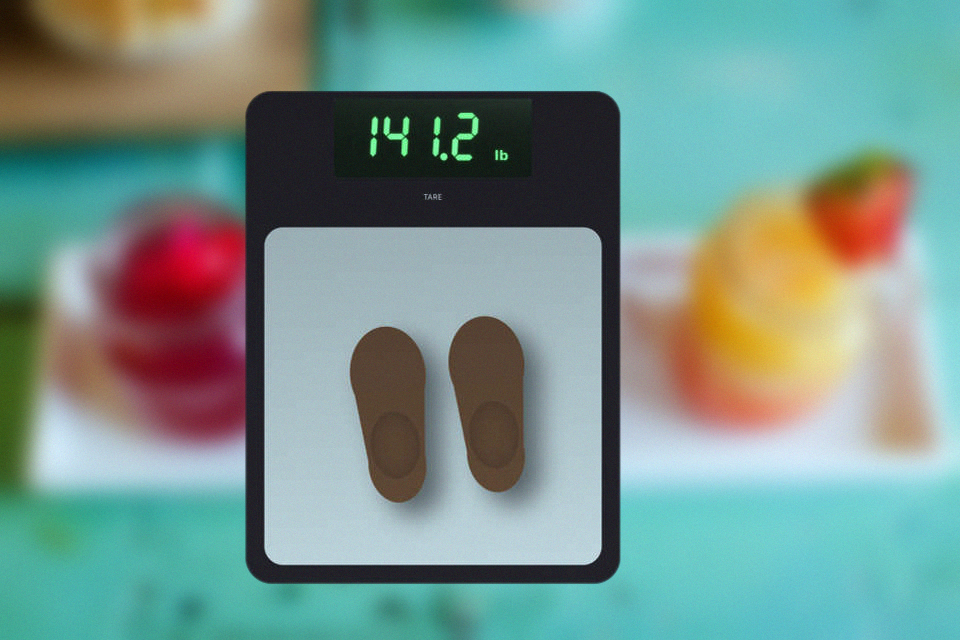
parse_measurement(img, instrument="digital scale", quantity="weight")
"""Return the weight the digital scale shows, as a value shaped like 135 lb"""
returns 141.2 lb
